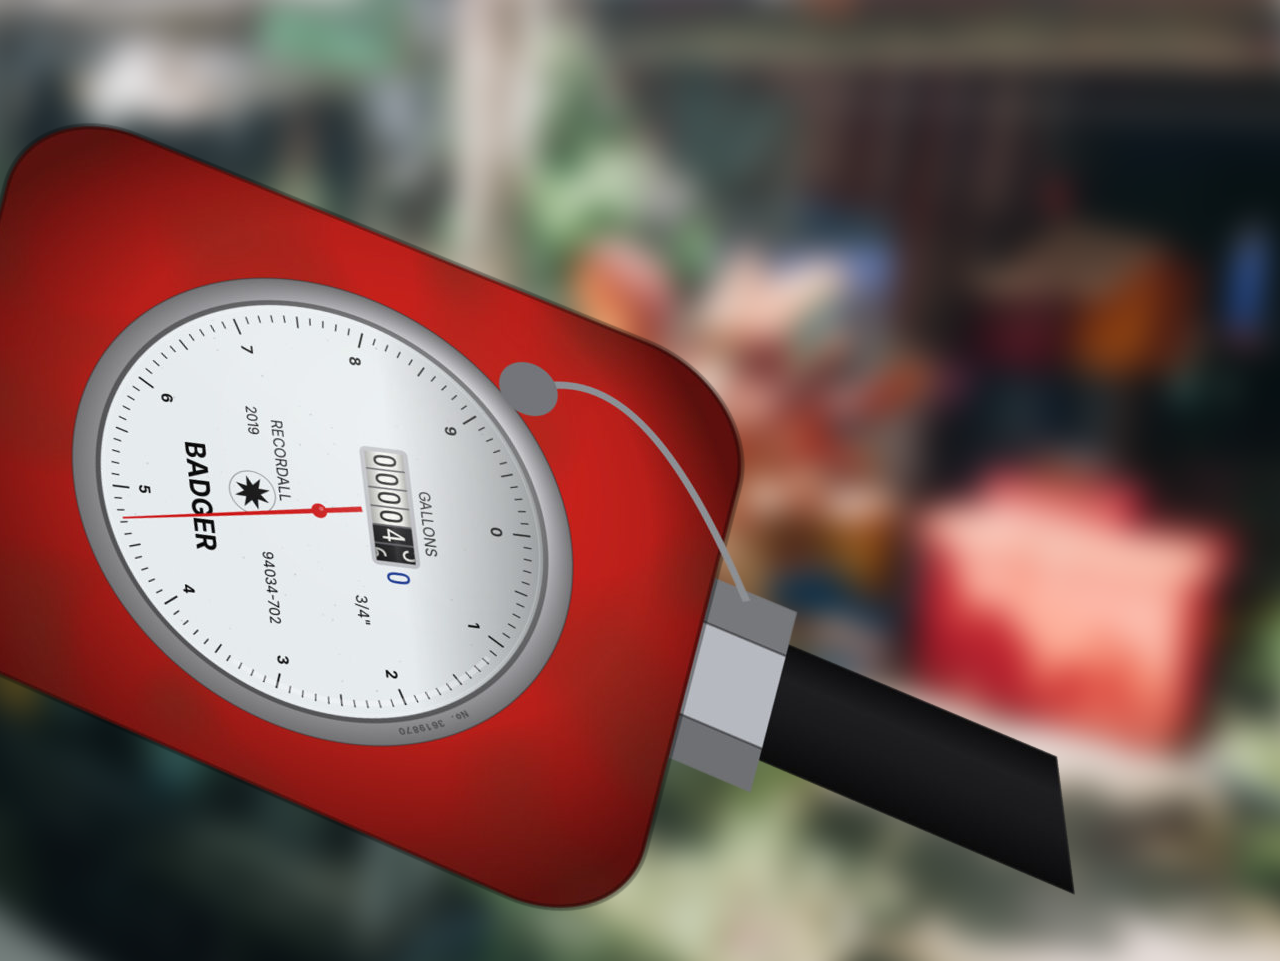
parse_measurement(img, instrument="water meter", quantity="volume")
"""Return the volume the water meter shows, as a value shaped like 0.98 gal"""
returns 454.7 gal
